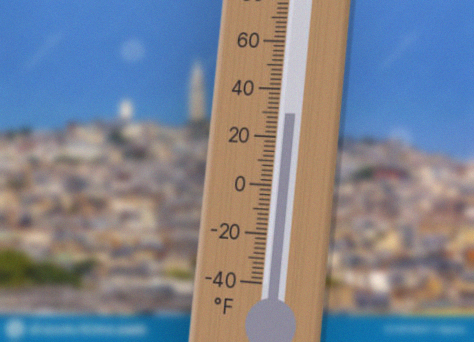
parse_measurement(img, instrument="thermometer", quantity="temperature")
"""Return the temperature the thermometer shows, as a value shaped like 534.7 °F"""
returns 30 °F
